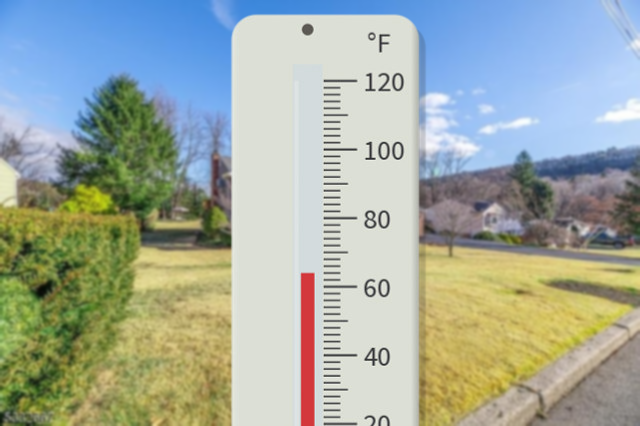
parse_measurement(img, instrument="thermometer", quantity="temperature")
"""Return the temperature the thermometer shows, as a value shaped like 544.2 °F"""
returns 64 °F
